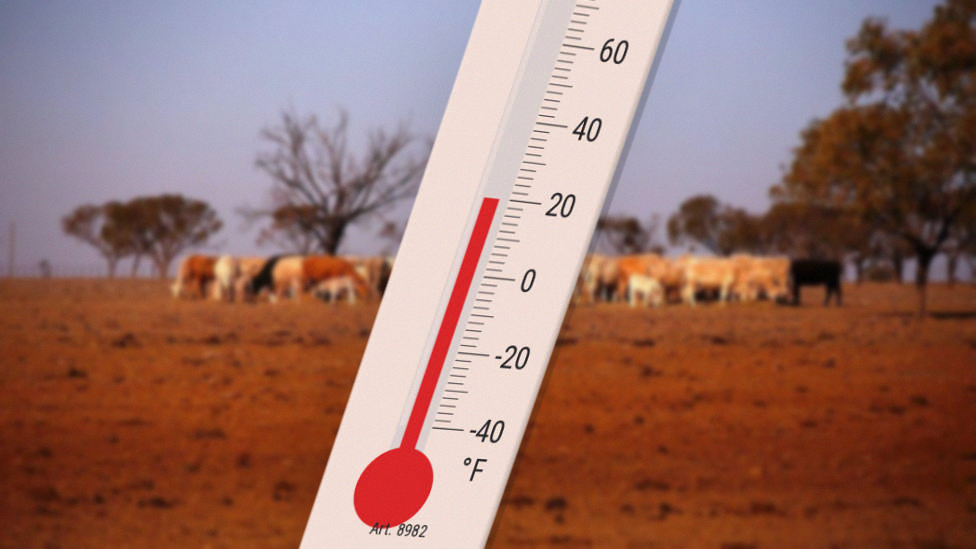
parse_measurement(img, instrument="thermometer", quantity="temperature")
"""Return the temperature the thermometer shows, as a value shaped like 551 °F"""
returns 20 °F
